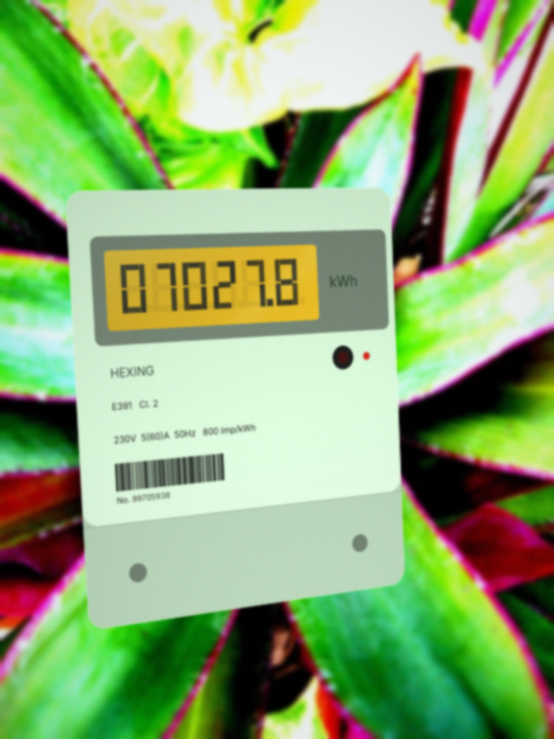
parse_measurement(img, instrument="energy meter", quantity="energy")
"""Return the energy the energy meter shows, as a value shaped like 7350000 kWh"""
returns 7027.8 kWh
